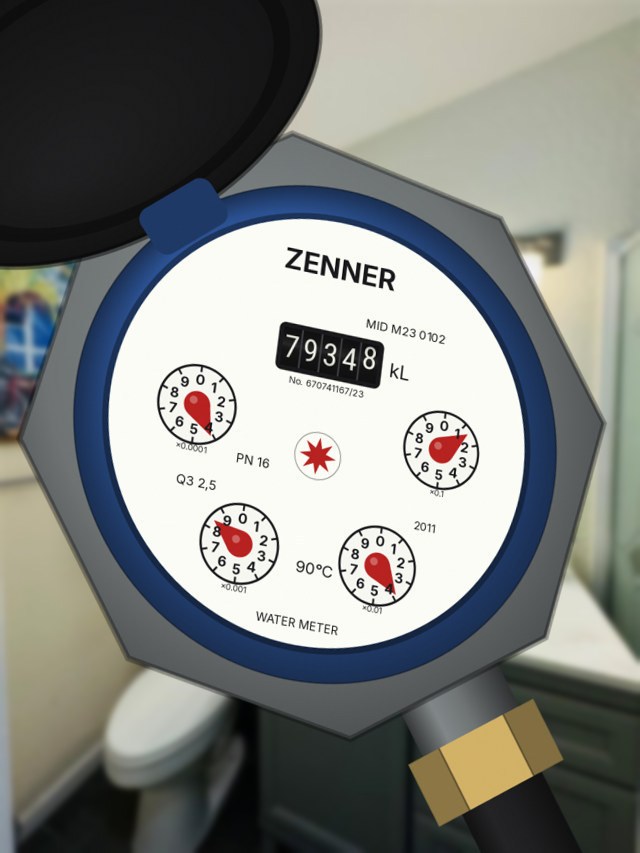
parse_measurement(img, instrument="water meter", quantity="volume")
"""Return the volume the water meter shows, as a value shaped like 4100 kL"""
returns 79348.1384 kL
